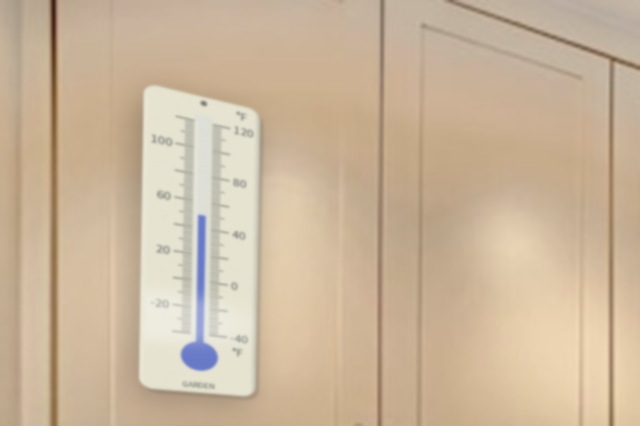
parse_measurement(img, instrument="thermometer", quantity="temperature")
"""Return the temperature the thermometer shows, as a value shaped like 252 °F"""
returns 50 °F
